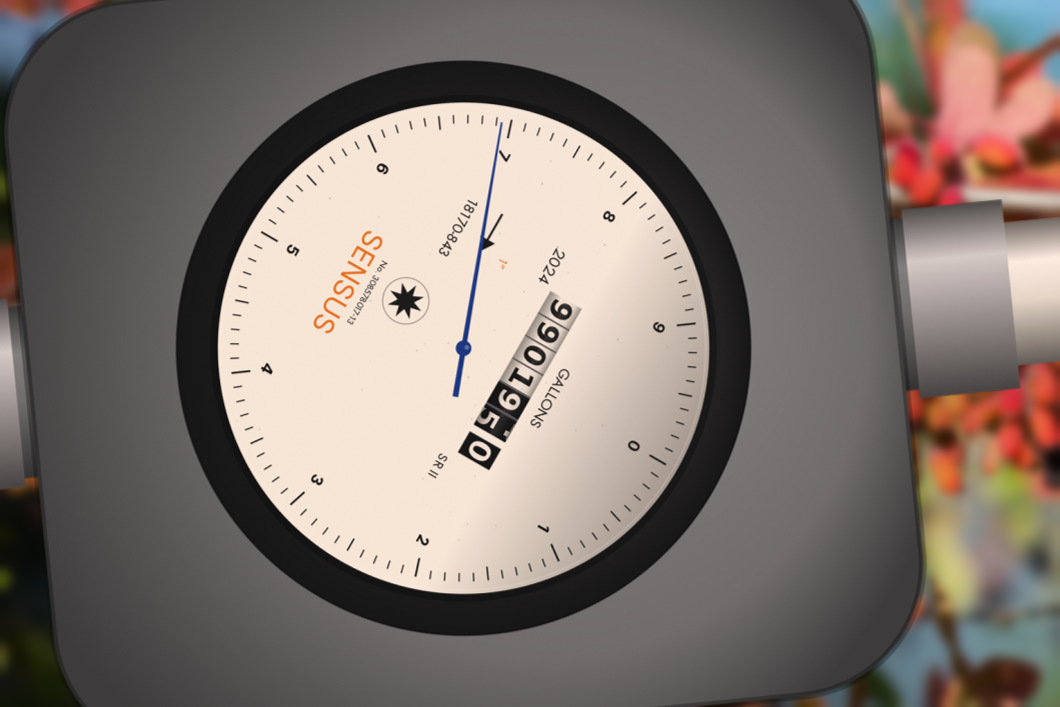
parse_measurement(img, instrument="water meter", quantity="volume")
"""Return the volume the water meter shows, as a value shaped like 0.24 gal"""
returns 9901946.9 gal
